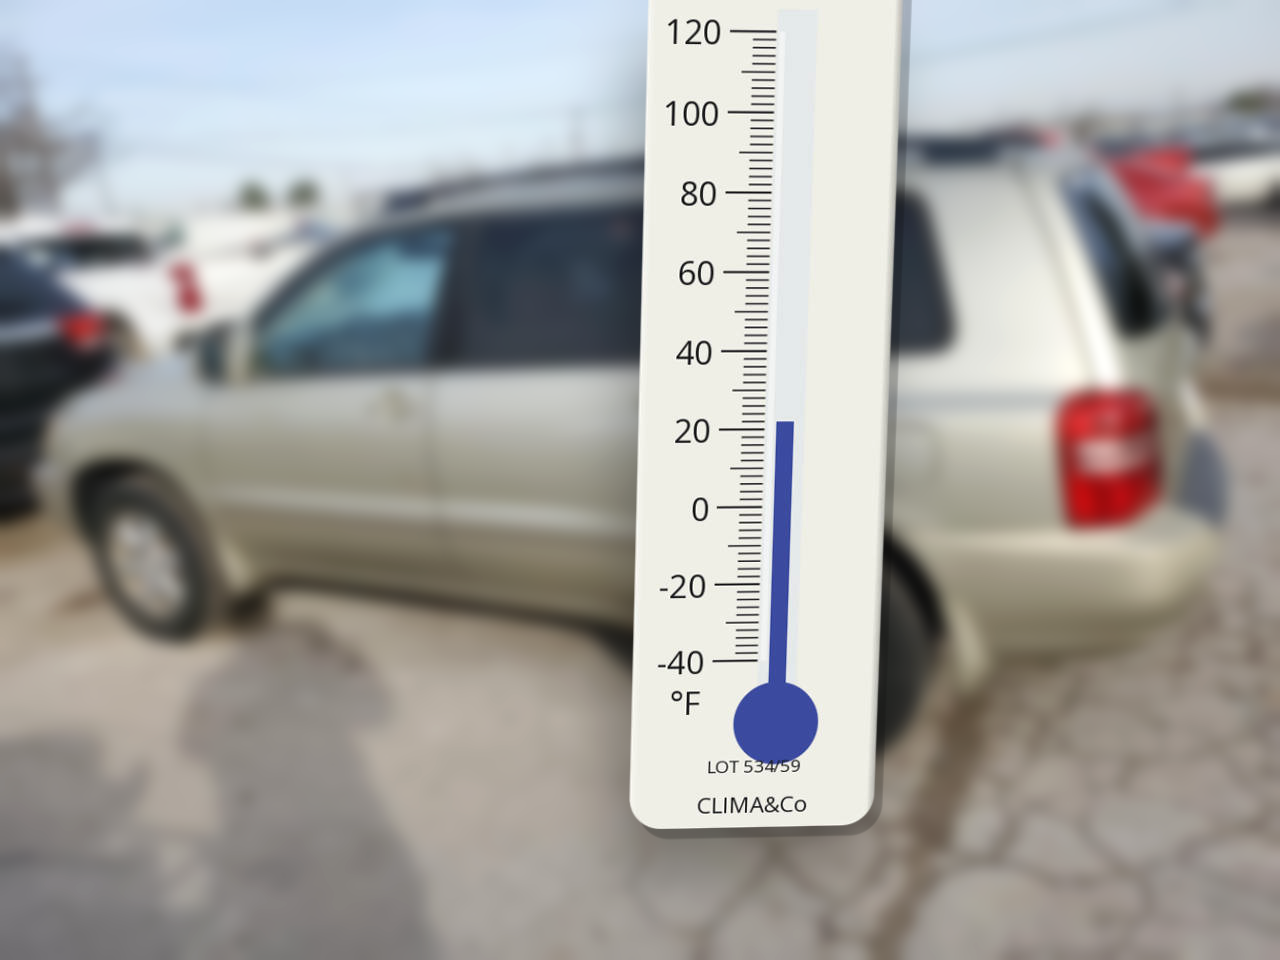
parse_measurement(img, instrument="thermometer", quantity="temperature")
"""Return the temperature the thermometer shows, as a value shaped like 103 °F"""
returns 22 °F
